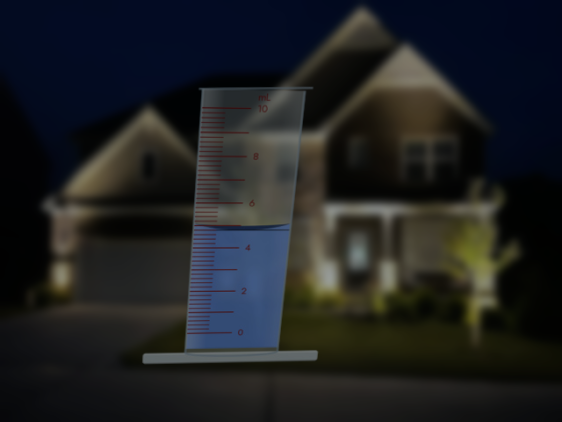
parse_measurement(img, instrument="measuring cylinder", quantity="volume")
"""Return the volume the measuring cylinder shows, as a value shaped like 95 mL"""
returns 4.8 mL
